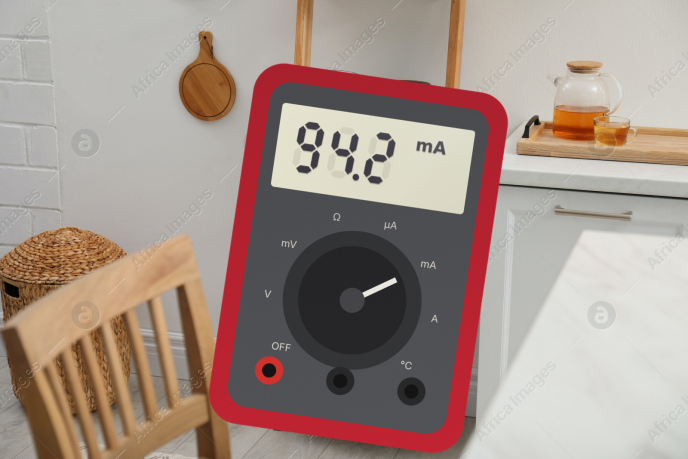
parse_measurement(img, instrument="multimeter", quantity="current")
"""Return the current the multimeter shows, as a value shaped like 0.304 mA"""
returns 94.2 mA
